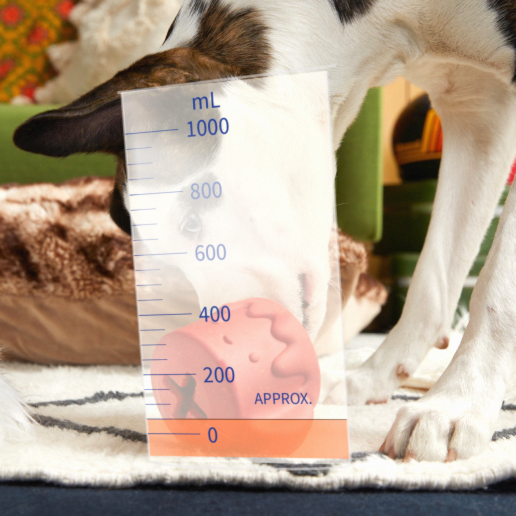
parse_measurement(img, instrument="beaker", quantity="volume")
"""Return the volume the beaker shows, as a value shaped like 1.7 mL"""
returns 50 mL
